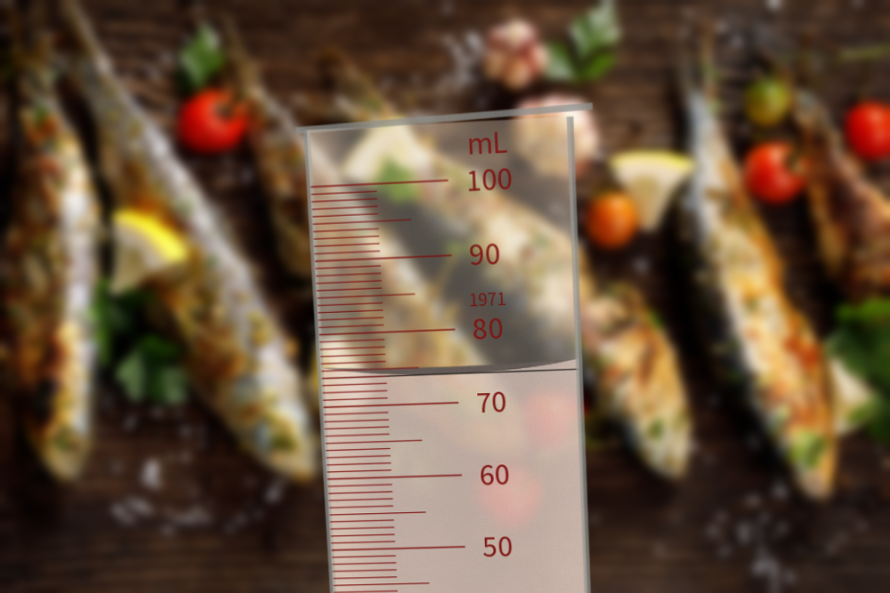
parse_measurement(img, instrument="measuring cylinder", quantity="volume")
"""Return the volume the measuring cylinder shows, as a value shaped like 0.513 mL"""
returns 74 mL
